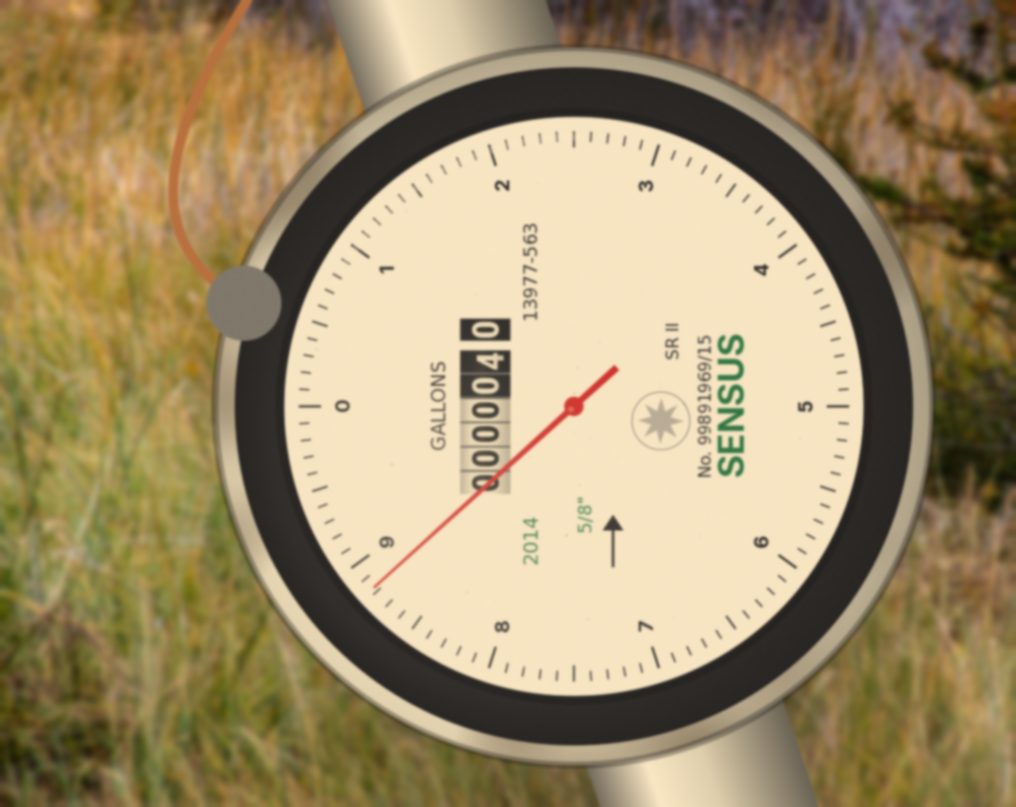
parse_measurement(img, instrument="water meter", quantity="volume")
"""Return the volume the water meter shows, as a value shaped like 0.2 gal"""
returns 38.8 gal
